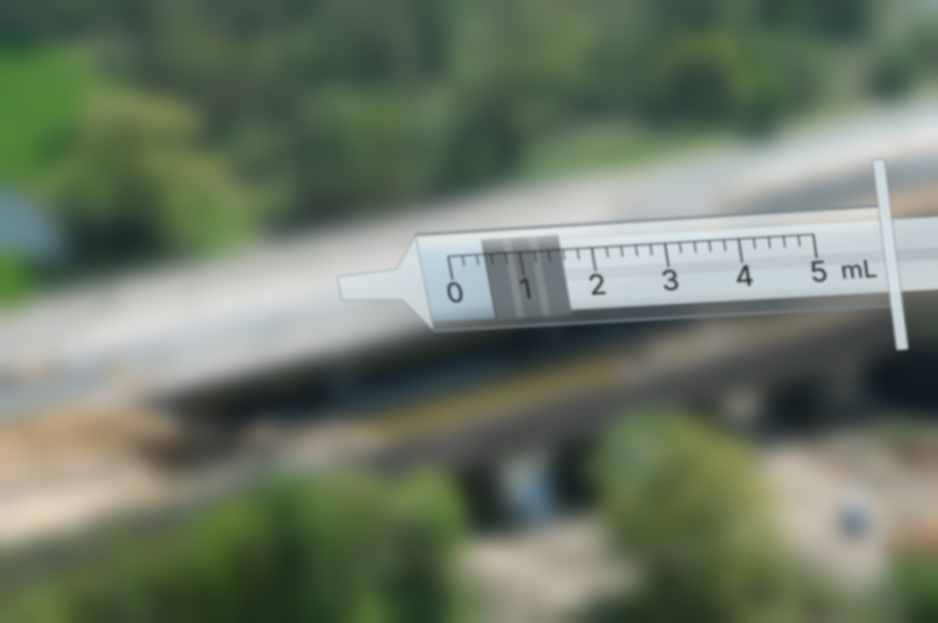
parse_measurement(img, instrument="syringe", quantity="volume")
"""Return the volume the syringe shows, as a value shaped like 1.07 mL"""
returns 0.5 mL
